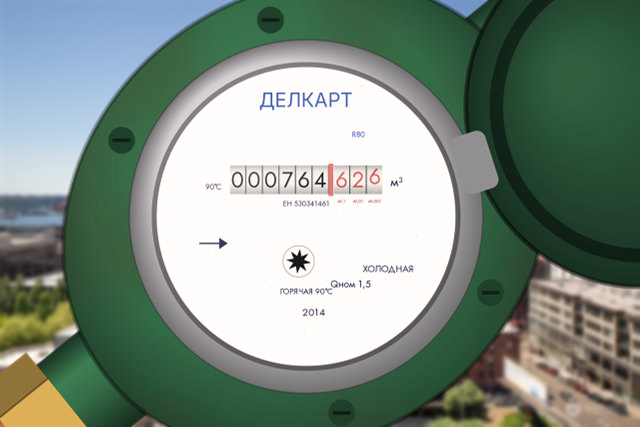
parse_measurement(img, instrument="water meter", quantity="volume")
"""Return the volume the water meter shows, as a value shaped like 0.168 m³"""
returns 764.626 m³
